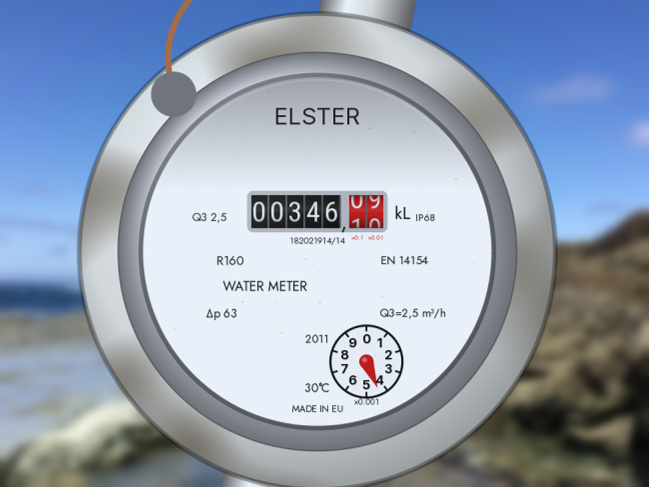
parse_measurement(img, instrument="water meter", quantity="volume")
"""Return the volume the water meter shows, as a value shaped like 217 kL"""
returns 346.094 kL
